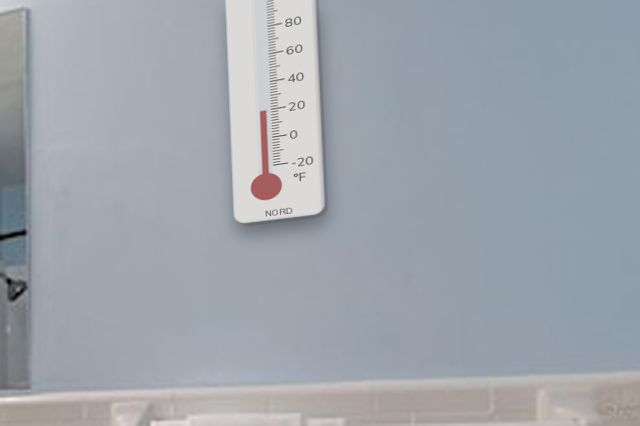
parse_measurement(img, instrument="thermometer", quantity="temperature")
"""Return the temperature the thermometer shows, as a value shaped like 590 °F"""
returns 20 °F
